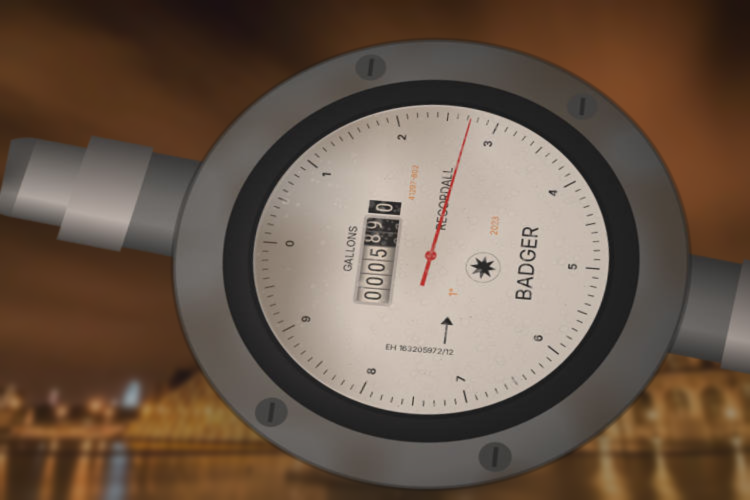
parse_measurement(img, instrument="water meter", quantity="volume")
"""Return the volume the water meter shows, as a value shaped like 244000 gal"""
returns 5892.7 gal
